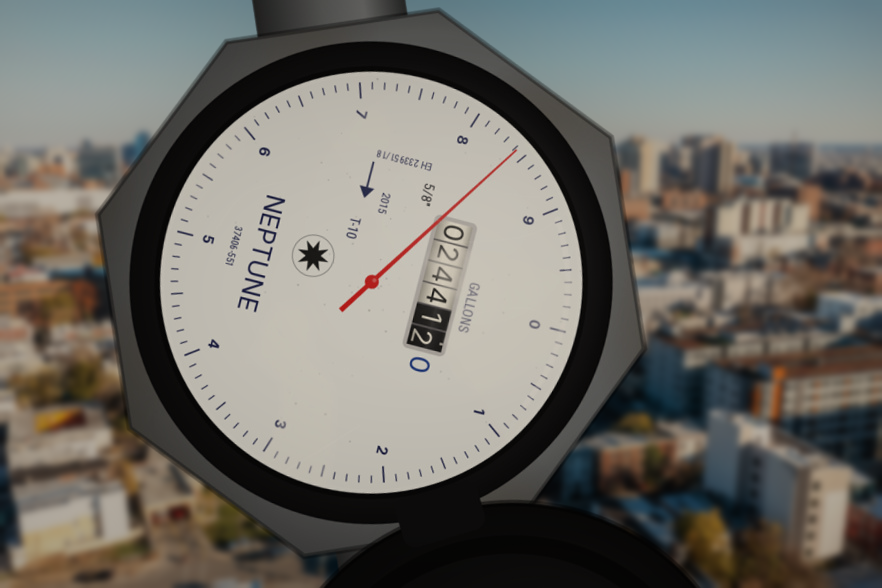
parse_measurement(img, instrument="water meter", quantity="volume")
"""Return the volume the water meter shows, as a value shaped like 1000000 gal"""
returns 244118.4 gal
